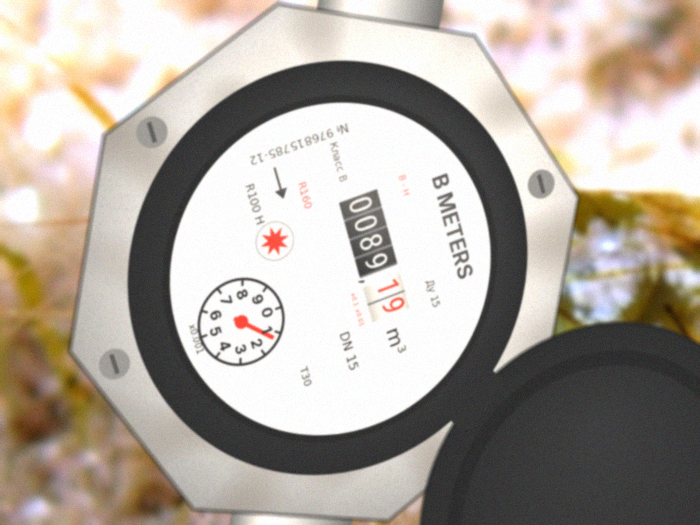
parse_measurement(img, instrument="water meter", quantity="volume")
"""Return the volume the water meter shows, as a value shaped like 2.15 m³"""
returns 89.191 m³
